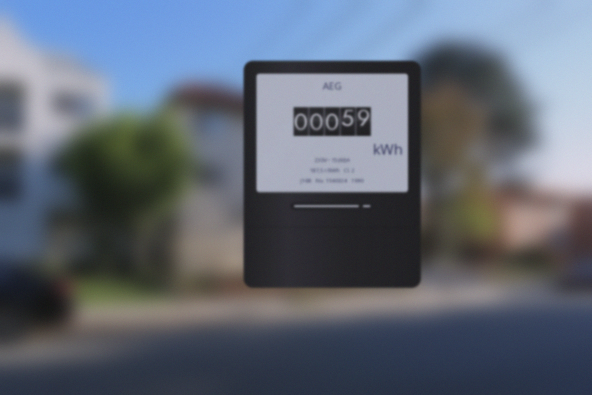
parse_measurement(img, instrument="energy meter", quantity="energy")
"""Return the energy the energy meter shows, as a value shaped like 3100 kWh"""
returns 59 kWh
